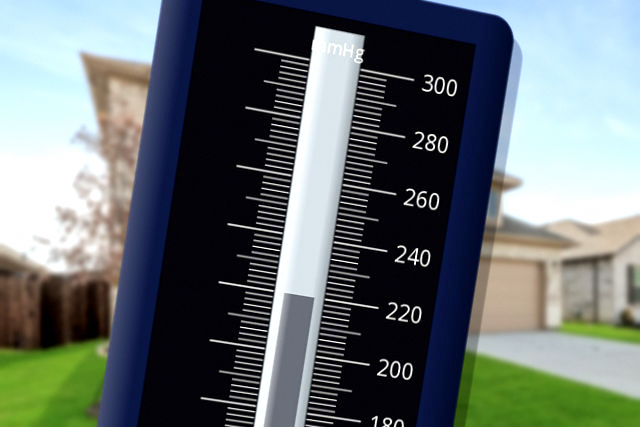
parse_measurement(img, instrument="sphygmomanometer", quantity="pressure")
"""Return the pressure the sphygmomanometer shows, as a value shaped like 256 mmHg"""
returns 220 mmHg
